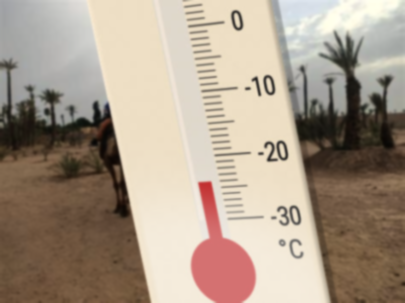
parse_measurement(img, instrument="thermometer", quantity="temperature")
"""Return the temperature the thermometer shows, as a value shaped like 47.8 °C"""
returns -24 °C
